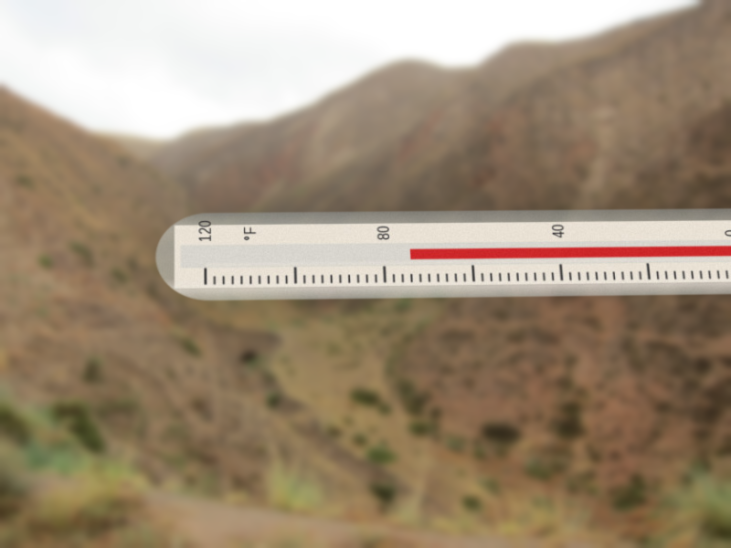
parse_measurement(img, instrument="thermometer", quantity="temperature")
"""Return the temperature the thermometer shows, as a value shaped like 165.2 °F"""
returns 74 °F
